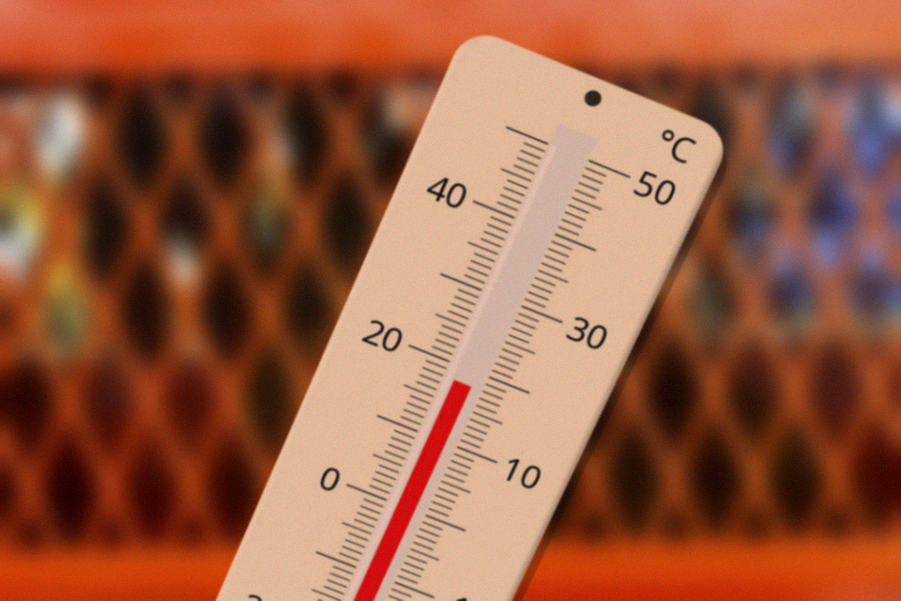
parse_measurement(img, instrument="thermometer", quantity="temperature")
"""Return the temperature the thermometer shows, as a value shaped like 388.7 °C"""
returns 18 °C
